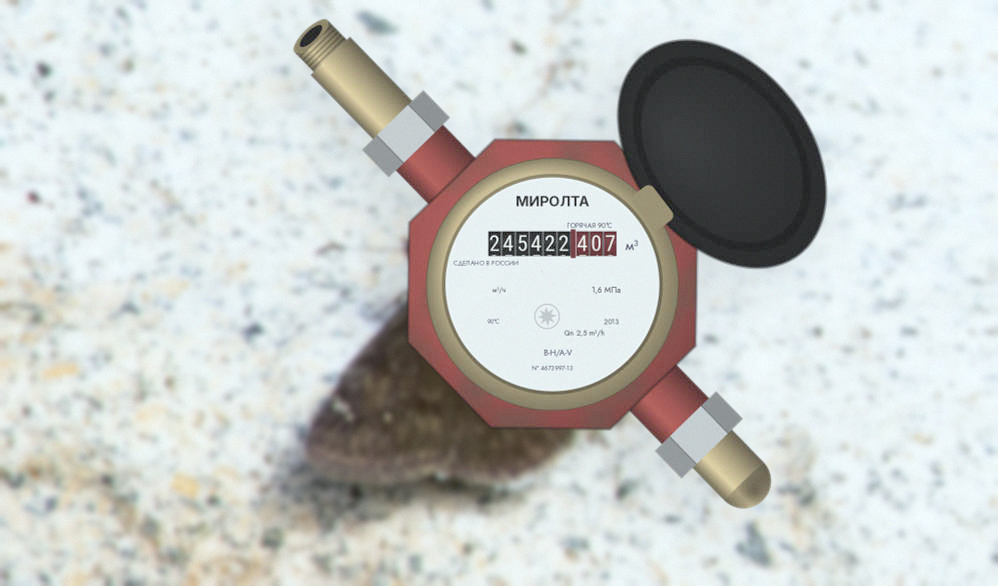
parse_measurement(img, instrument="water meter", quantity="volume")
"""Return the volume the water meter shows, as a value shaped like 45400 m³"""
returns 245422.407 m³
